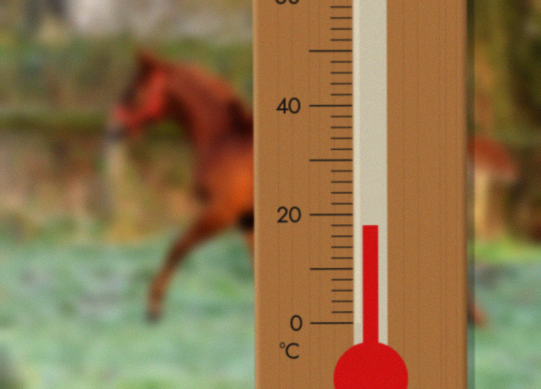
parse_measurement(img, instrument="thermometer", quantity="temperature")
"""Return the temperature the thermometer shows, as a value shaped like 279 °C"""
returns 18 °C
